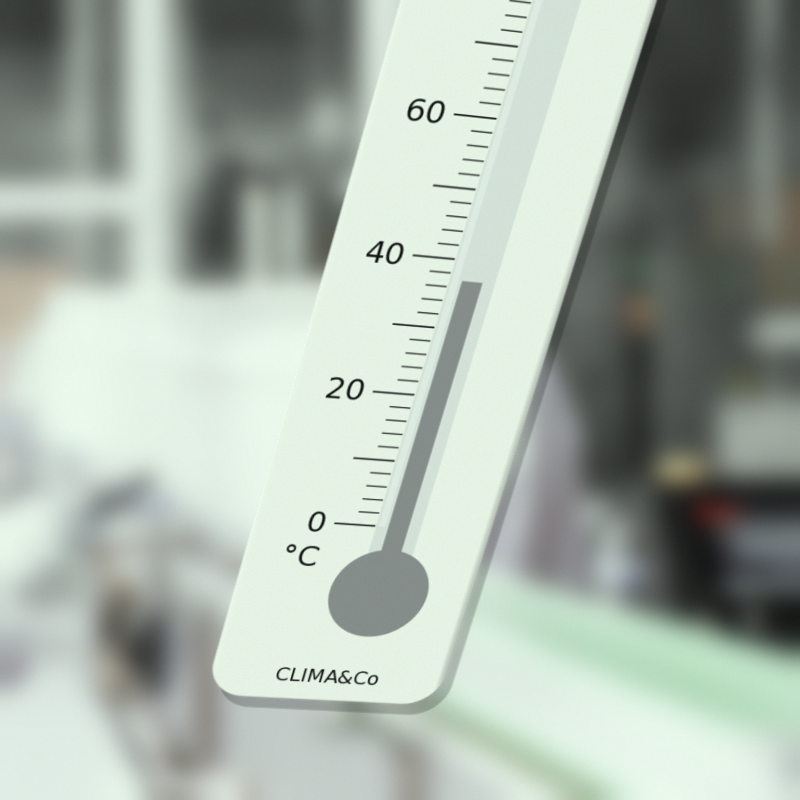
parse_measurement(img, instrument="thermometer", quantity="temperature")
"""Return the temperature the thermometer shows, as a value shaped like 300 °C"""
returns 37 °C
